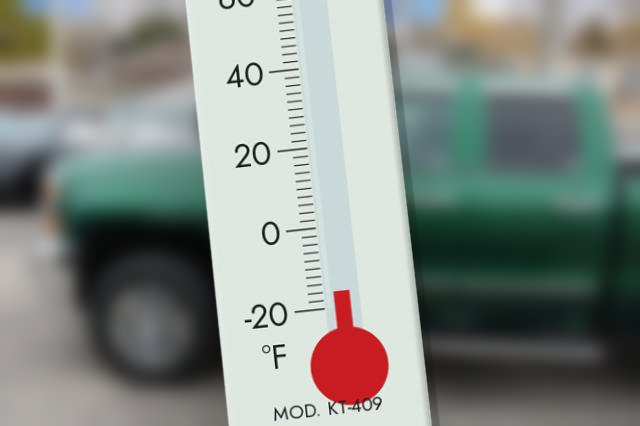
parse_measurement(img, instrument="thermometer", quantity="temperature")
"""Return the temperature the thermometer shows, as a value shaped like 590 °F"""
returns -16 °F
